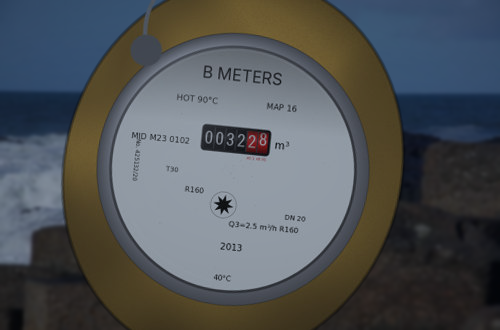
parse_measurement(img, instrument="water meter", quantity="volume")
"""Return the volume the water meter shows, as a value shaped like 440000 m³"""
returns 32.28 m³
